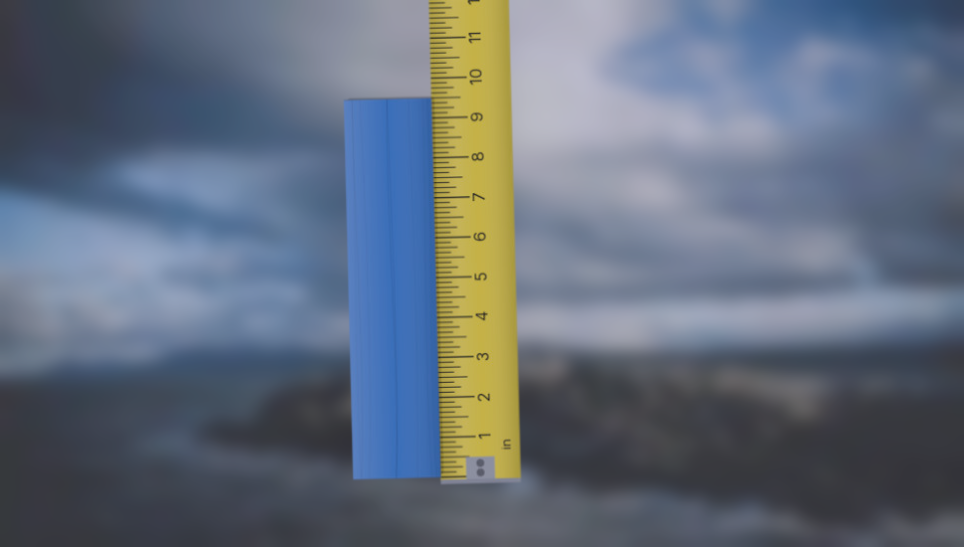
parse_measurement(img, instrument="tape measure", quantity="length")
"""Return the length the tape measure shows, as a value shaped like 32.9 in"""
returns 9.5 in
